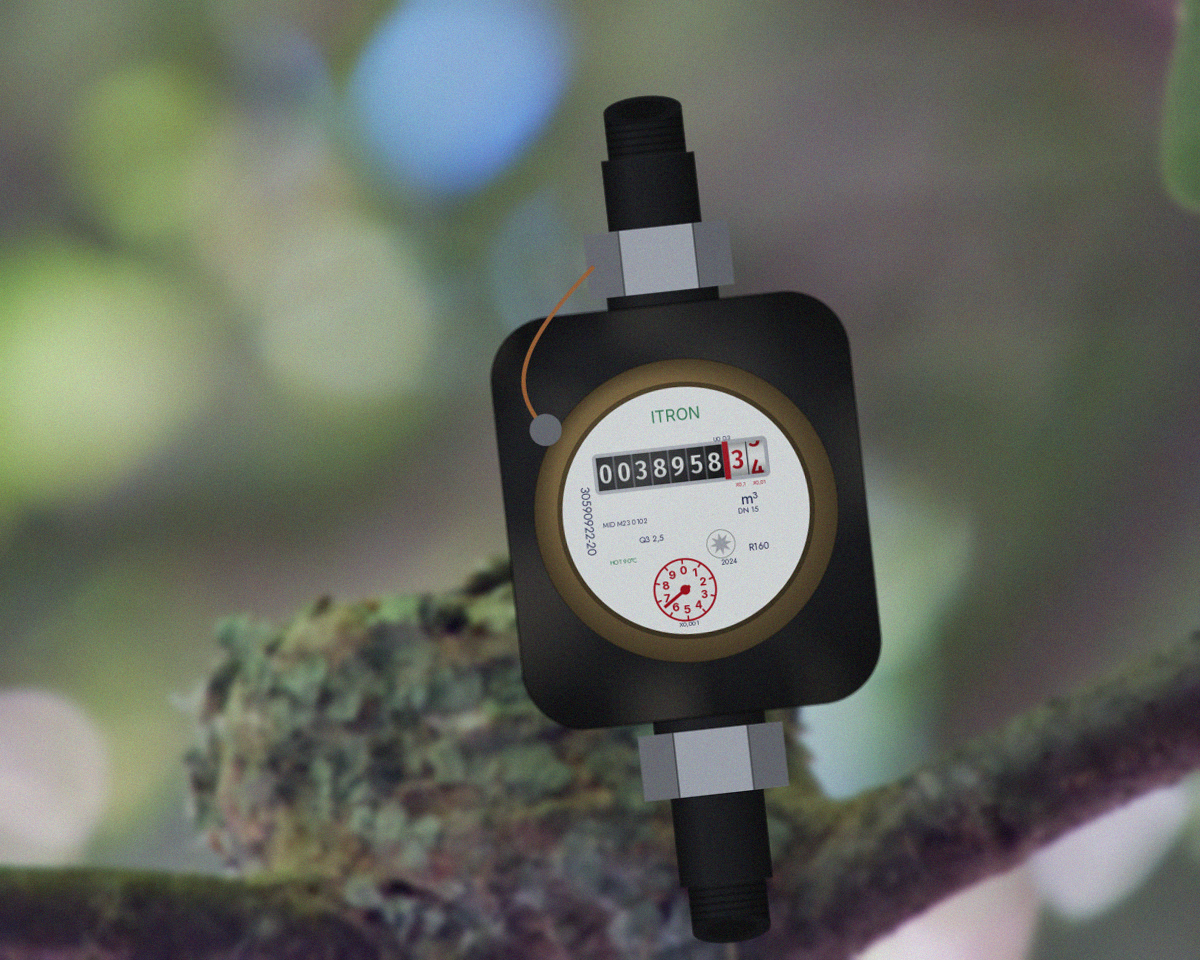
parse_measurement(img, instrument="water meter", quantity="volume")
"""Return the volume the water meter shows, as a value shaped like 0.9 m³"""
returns 38958.336 m³
